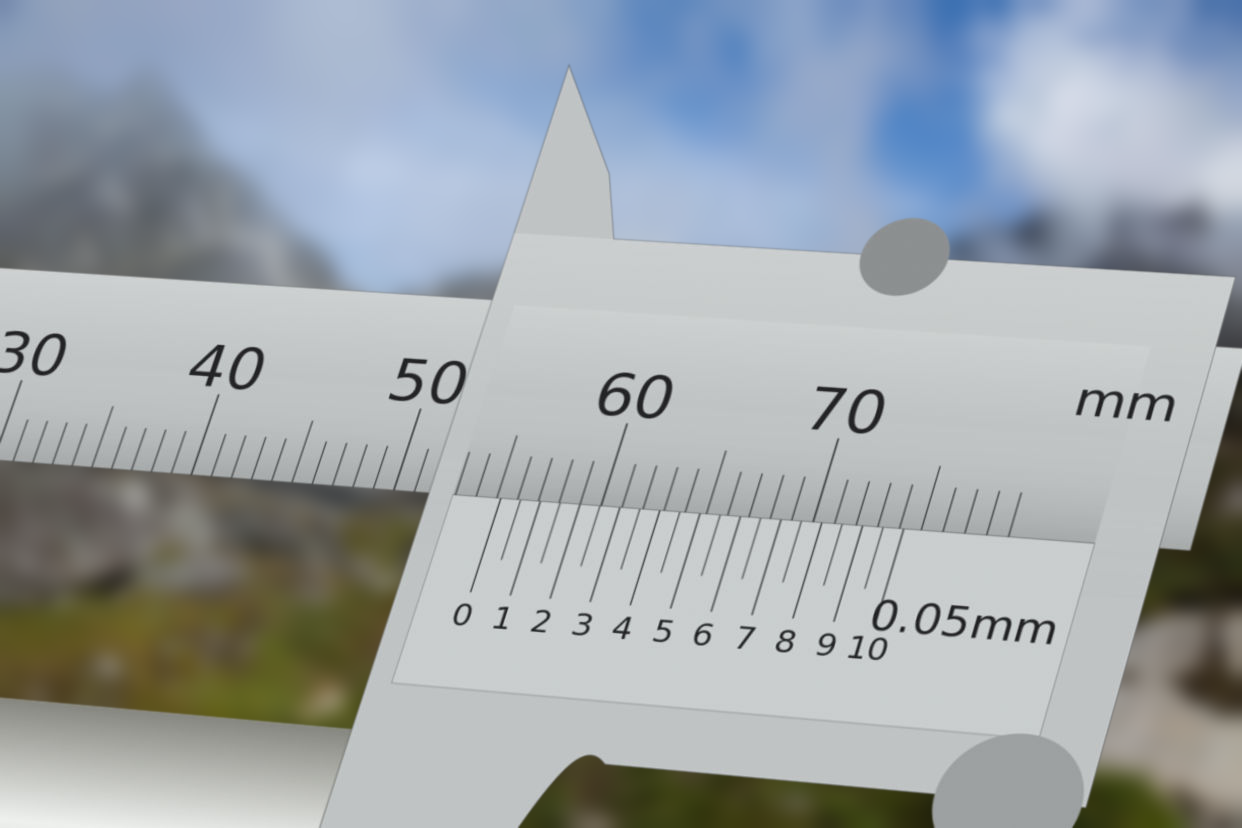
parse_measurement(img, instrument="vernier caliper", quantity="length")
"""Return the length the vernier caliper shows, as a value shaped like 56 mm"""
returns 55.2 mm
